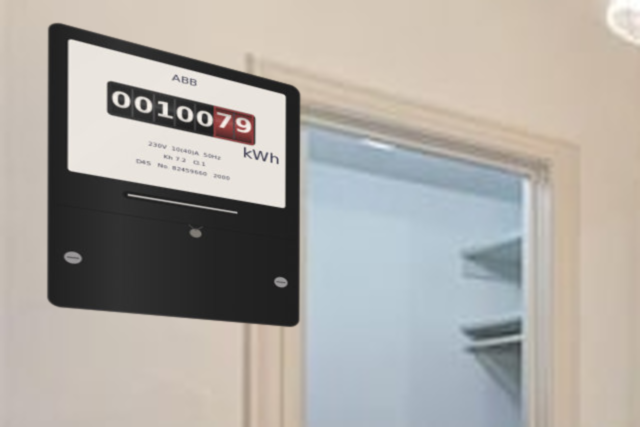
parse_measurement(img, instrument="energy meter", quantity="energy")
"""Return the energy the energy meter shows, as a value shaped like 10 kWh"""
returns 100.79 kWh
